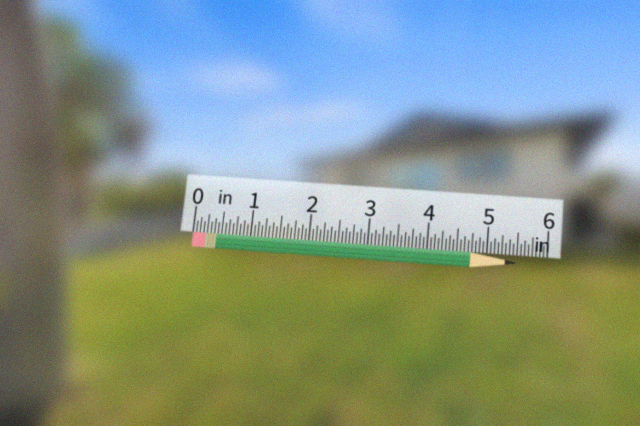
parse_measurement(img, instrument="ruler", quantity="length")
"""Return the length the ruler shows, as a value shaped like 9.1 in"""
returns 5.5 in
